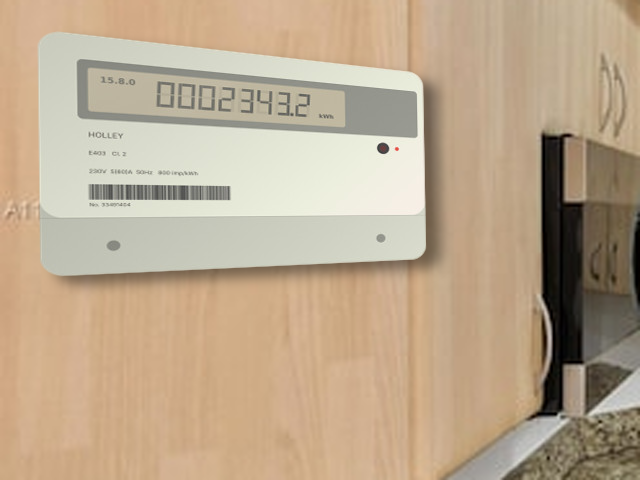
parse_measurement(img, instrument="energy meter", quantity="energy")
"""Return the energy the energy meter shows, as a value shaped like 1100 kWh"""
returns 2343.2 kWh
